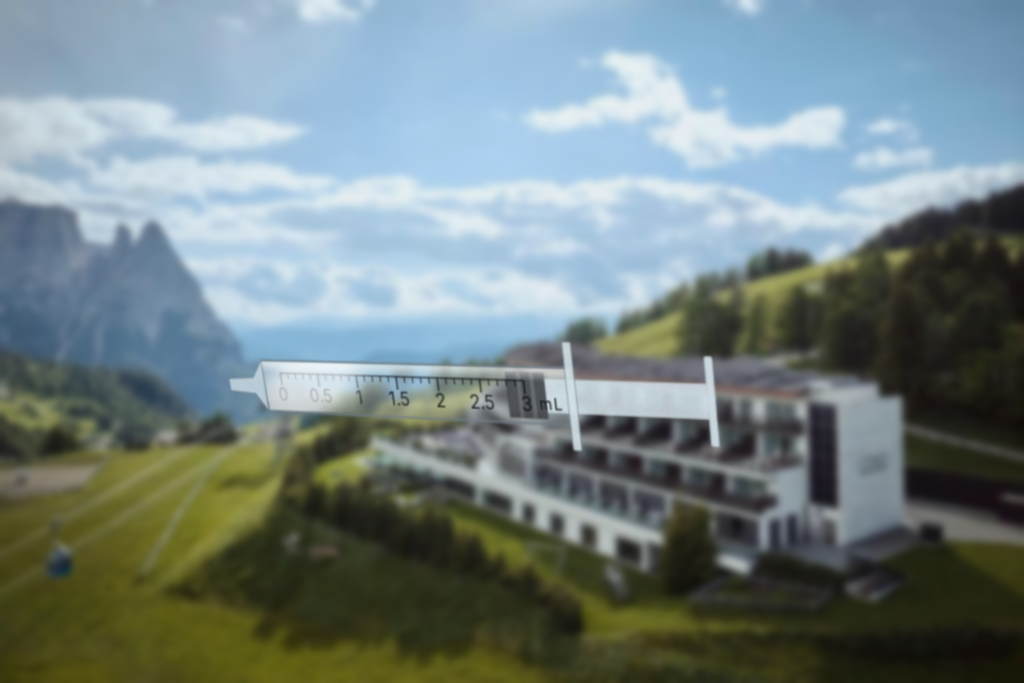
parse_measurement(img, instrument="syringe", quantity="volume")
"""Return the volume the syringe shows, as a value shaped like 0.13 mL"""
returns 2.8 mL
